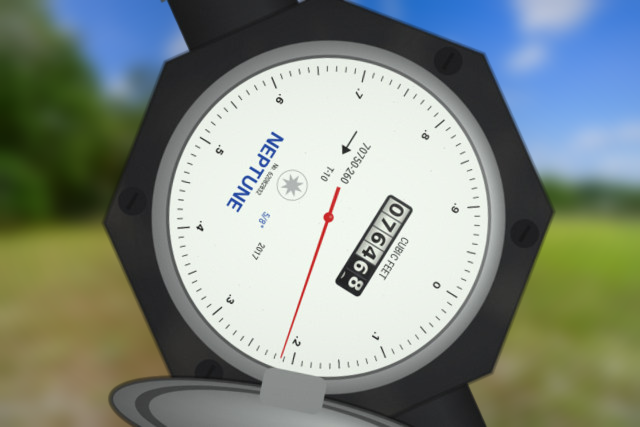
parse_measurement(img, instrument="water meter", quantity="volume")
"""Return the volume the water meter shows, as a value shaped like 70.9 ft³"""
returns 76468.21 ft³
